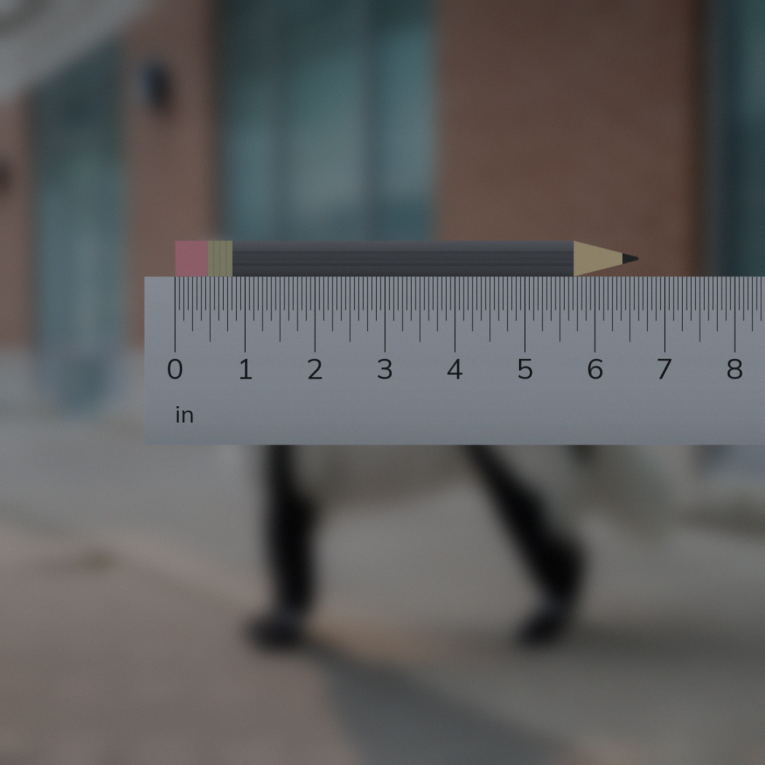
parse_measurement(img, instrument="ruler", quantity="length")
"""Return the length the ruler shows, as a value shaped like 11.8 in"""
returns 6.625 in
